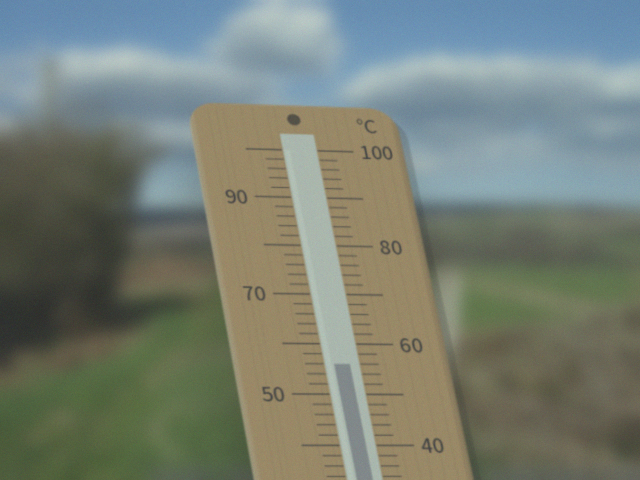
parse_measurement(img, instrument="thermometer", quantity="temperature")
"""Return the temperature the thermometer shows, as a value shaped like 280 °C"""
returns 56 °C
